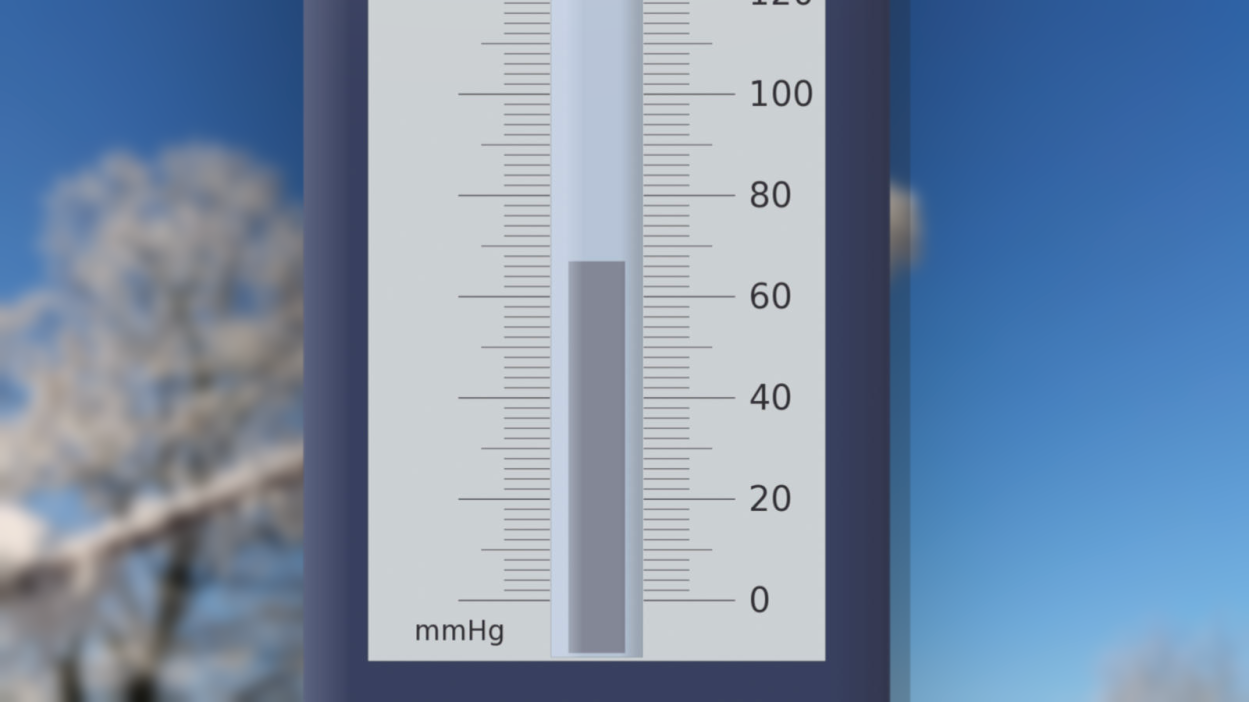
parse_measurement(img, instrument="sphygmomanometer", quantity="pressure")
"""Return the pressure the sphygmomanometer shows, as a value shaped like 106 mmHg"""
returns 67 mmHg
